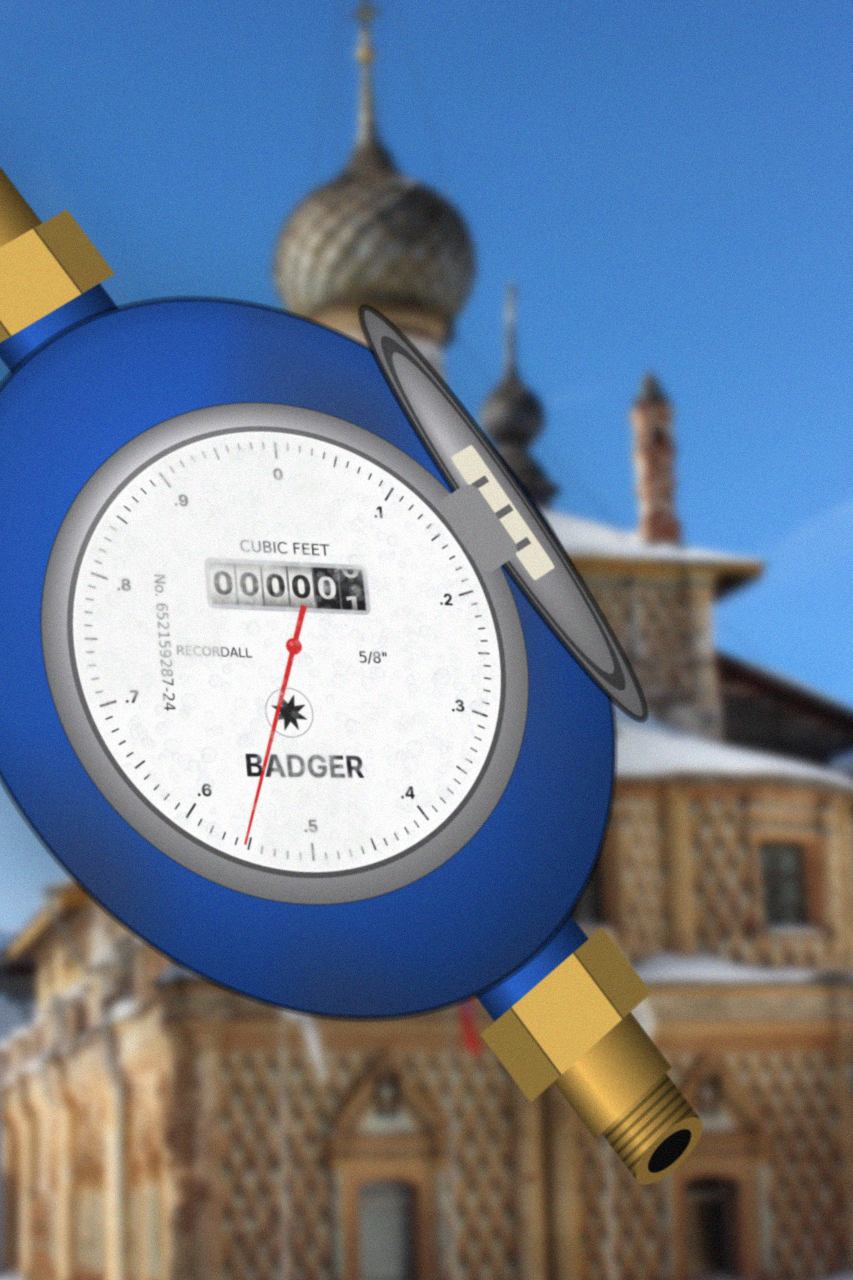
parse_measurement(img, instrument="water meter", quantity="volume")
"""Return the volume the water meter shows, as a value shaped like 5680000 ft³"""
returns 0.55 ft³
